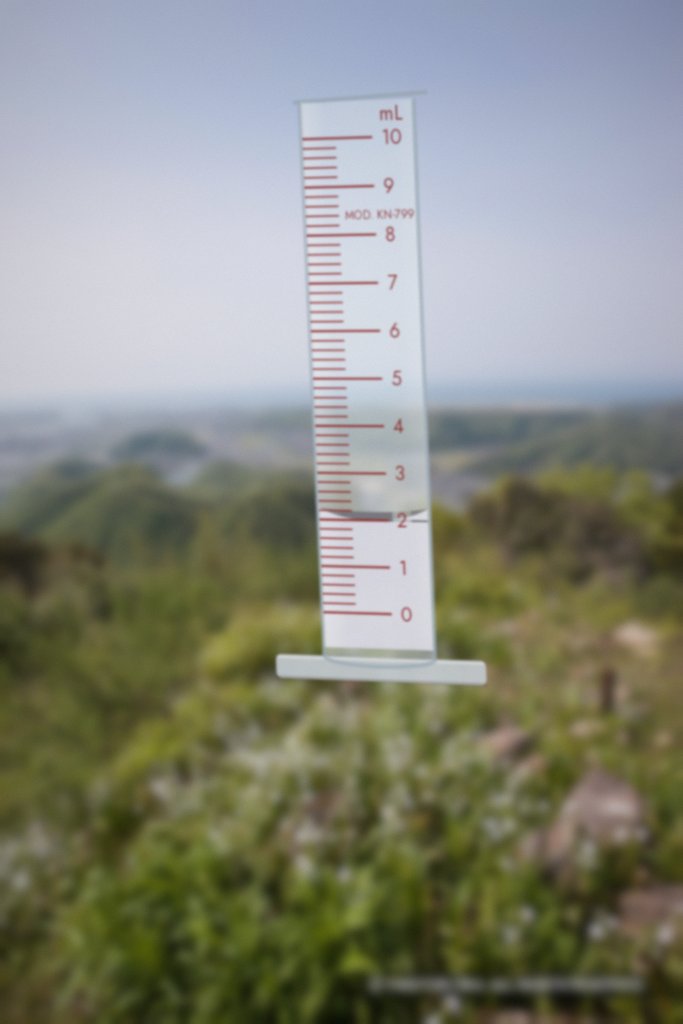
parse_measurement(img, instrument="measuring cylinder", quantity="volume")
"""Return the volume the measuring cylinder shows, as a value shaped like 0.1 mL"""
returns 2 mL
